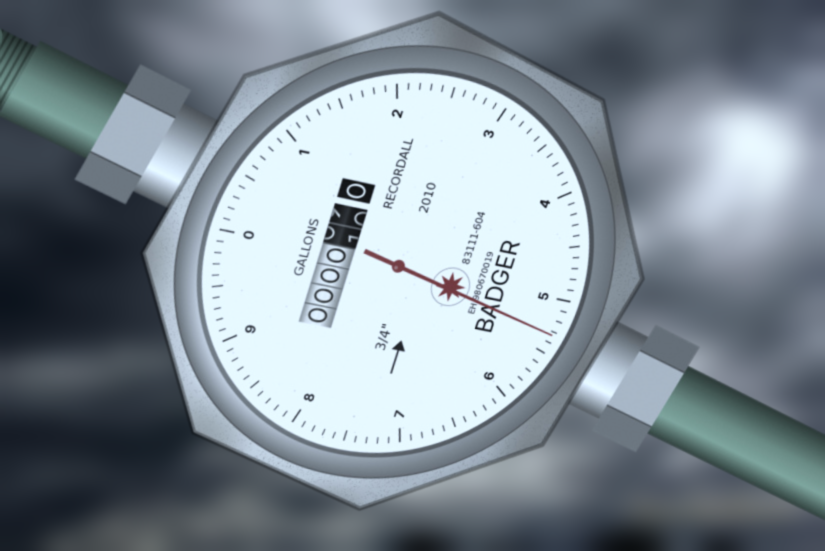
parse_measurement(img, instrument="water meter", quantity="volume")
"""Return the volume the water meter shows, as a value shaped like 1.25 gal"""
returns 95.3 gal
